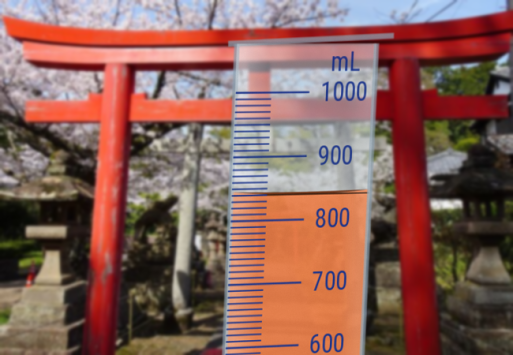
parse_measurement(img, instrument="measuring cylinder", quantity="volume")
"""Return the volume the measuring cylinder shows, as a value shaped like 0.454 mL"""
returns 840 mL
